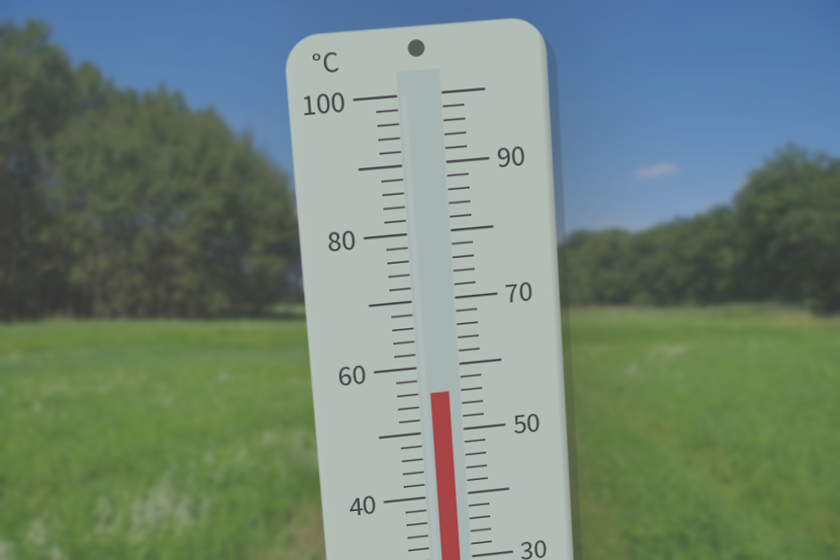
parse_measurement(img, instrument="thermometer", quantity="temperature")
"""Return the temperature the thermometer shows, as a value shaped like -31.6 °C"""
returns 56 °C
